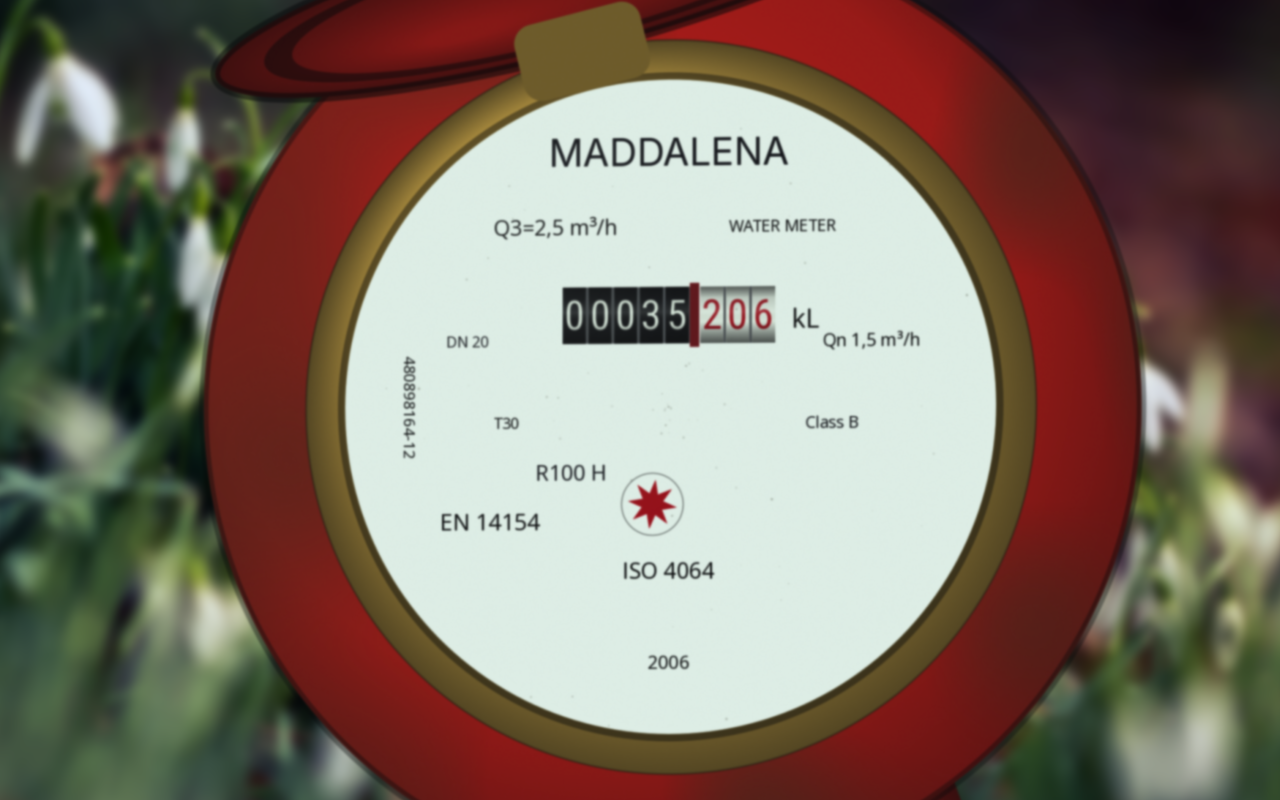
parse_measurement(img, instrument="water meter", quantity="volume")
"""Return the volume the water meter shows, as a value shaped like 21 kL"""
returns 35.206 kL
